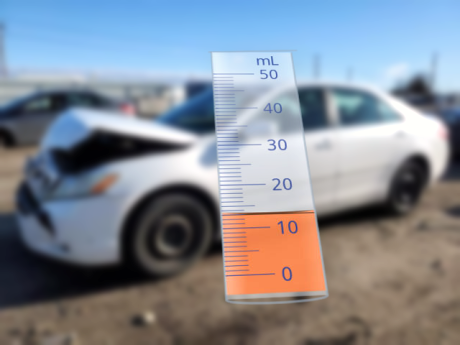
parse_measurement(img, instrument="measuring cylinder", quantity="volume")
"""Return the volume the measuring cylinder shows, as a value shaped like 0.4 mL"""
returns 13 mL
